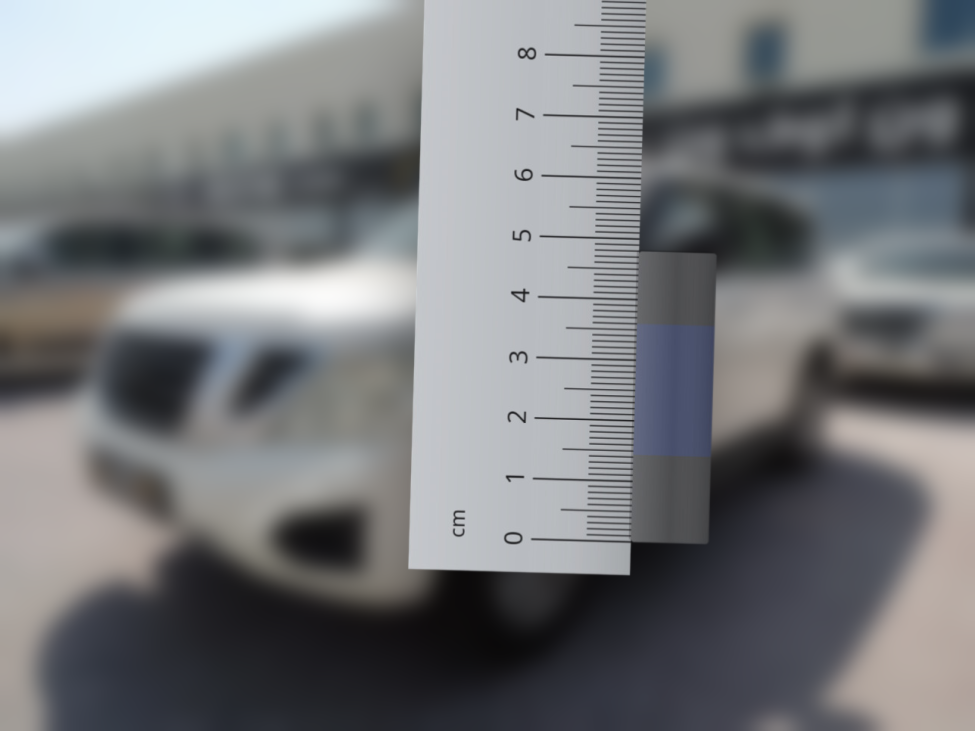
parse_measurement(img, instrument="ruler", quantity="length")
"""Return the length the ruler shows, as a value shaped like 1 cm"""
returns 4.8 cm
